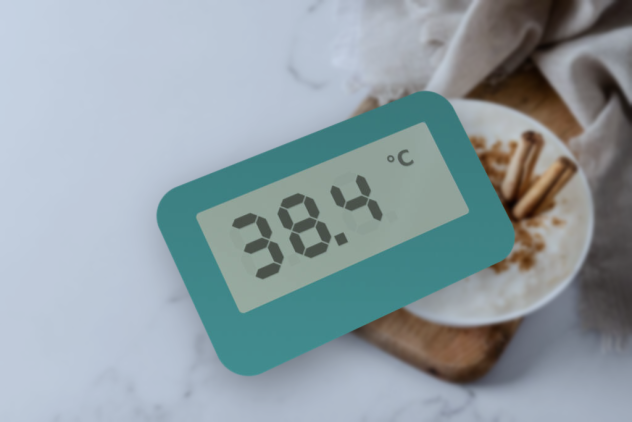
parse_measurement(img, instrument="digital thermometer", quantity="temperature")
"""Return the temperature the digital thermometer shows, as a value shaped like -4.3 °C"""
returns 38.4 °C
